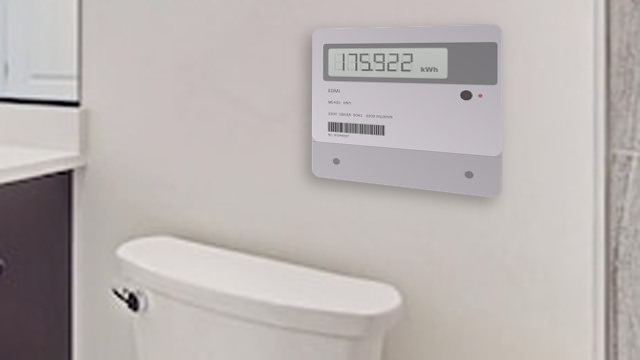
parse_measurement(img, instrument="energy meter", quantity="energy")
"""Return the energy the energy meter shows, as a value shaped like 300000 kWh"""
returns 175.922 kWh
